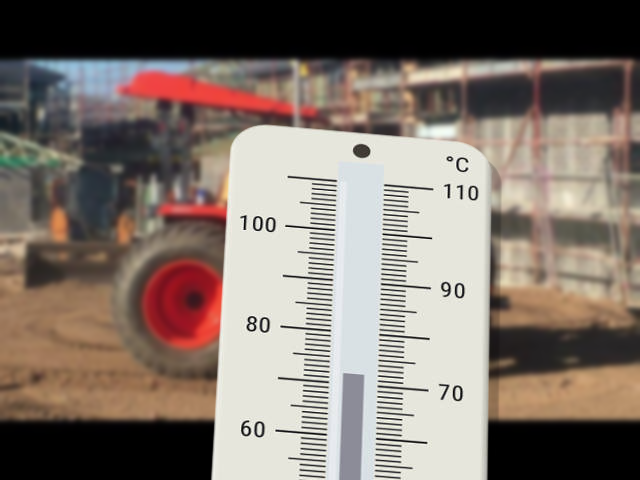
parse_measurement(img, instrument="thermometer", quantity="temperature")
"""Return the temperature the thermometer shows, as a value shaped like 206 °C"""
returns 72 °C
